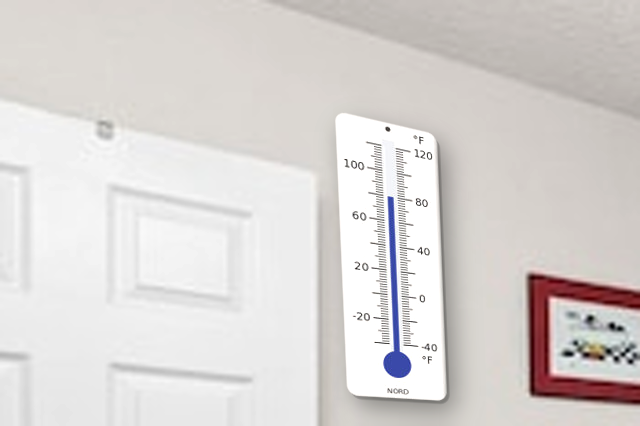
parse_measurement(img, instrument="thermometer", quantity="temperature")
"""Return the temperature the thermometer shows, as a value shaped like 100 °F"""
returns 80 °F
